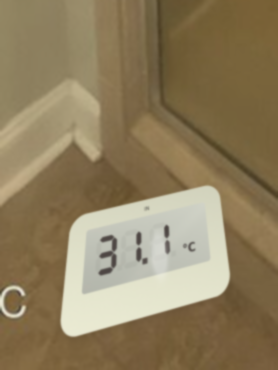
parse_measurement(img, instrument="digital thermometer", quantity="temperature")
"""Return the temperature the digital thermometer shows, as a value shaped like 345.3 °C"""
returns 31.1 °C
